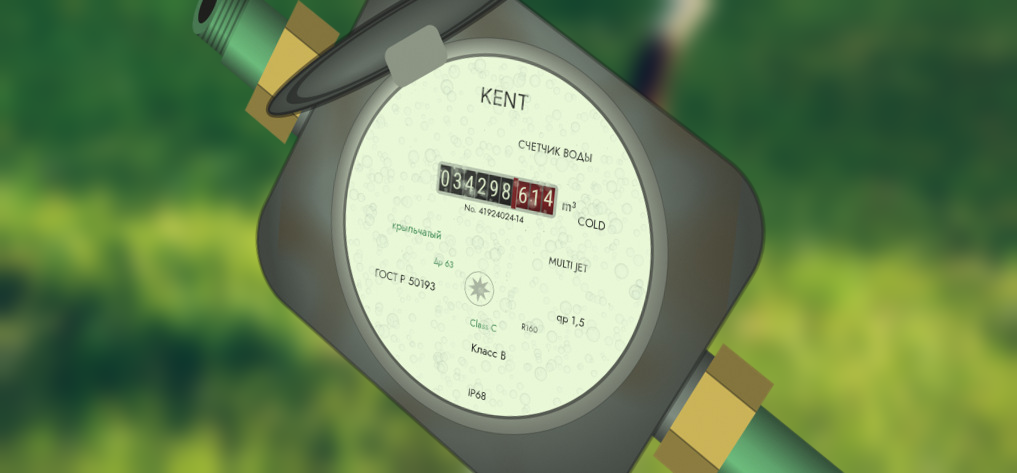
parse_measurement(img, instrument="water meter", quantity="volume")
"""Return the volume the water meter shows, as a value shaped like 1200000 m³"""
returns 34298.614 m³
